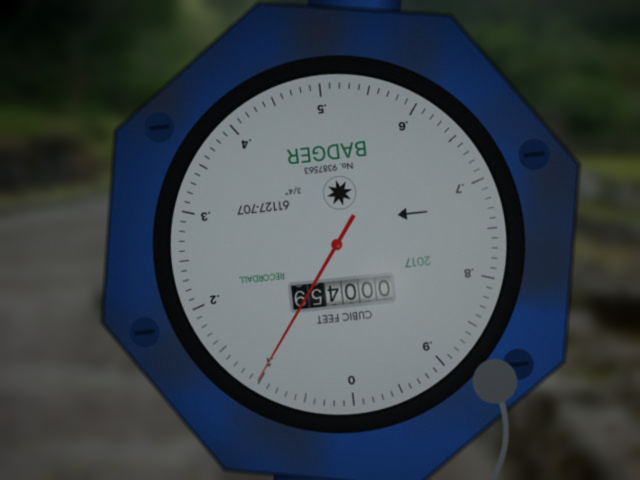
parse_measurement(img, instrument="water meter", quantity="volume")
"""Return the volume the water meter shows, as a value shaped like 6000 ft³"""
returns 459.10 ft³
